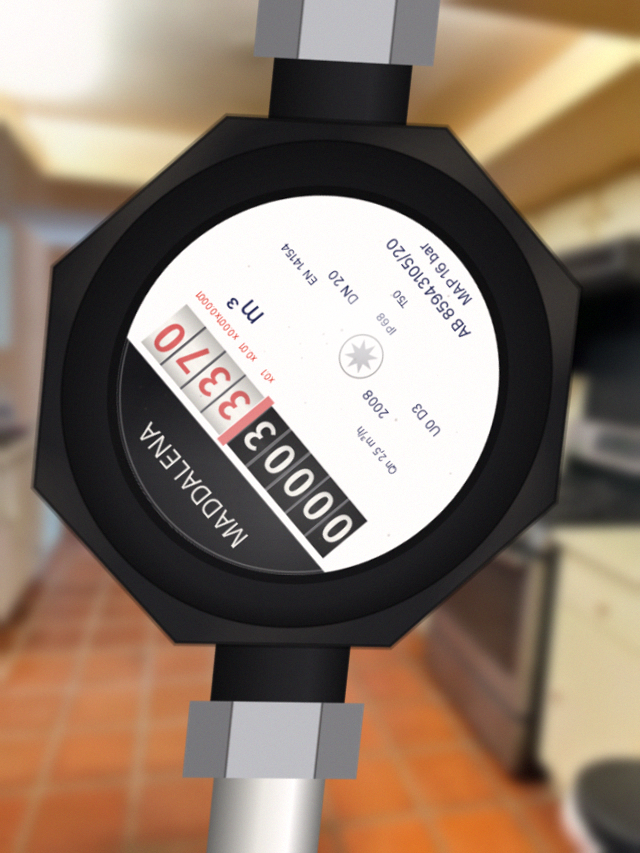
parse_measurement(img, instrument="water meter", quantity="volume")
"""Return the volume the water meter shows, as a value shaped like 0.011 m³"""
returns 3.3370 m³
